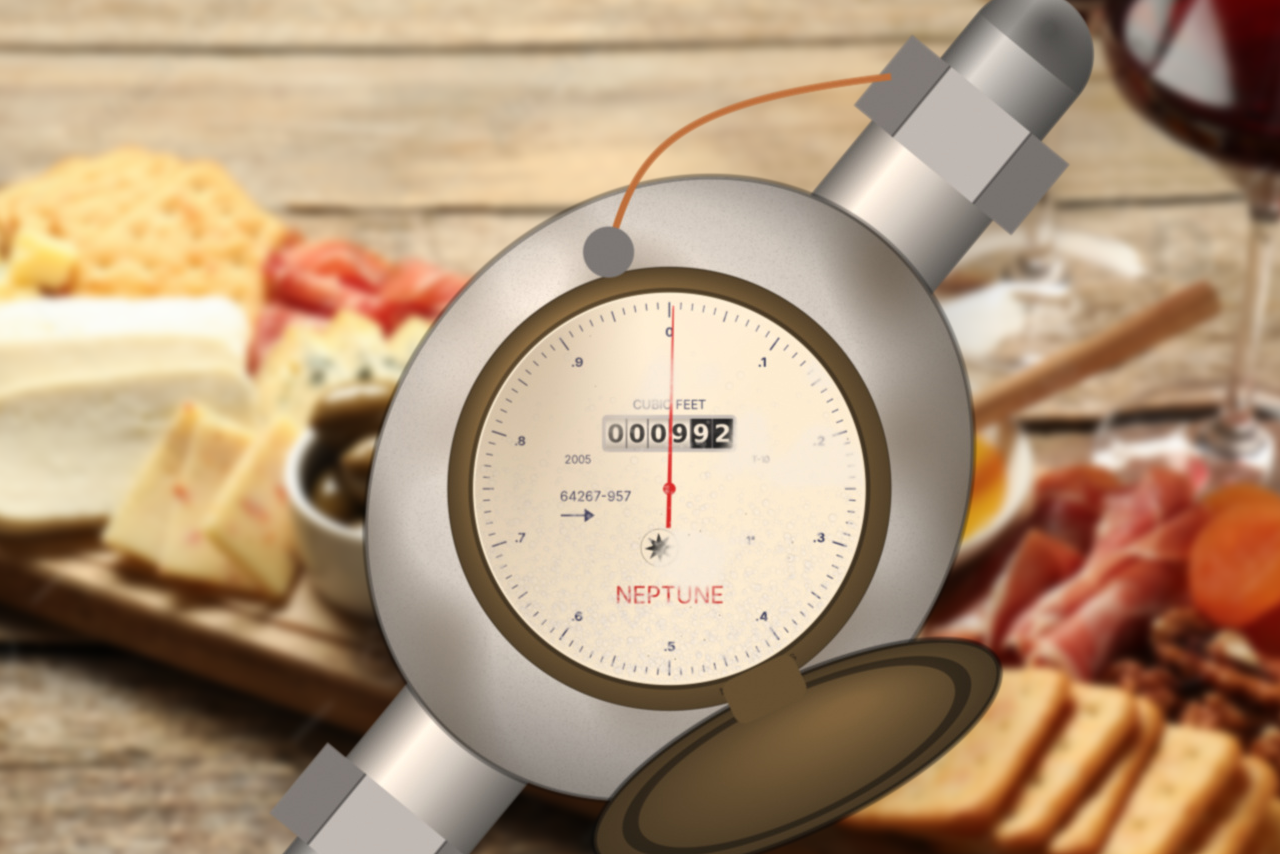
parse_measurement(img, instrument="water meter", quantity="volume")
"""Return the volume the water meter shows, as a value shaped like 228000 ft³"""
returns 992.00 ft³
